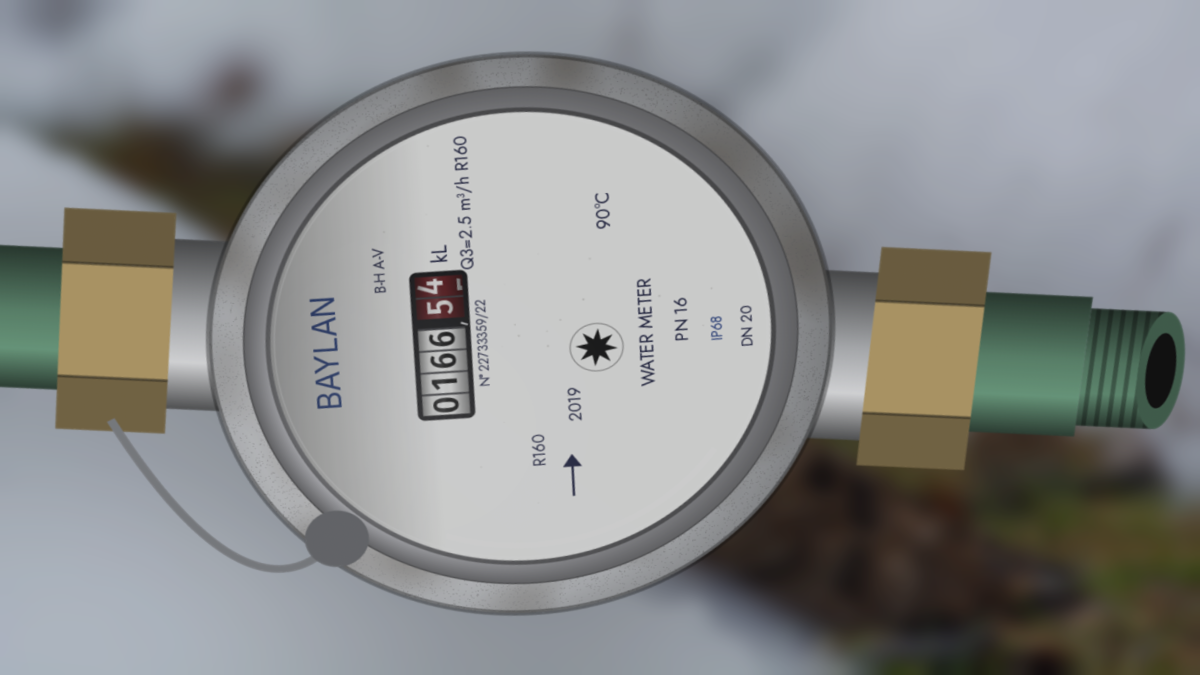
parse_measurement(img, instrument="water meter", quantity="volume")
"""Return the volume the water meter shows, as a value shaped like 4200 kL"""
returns 166.54 kL
